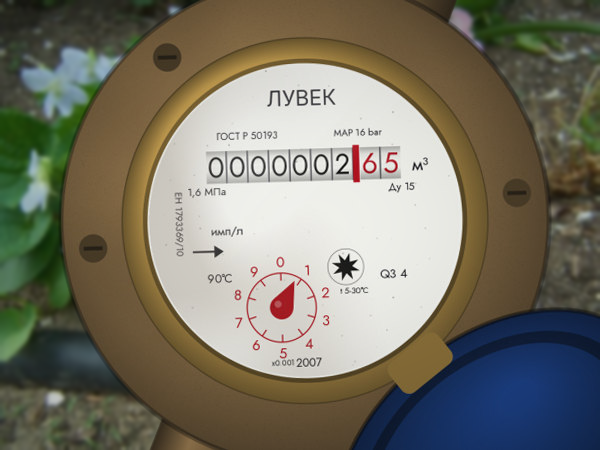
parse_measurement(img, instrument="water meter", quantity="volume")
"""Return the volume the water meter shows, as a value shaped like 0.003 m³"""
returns 2.650 m³
